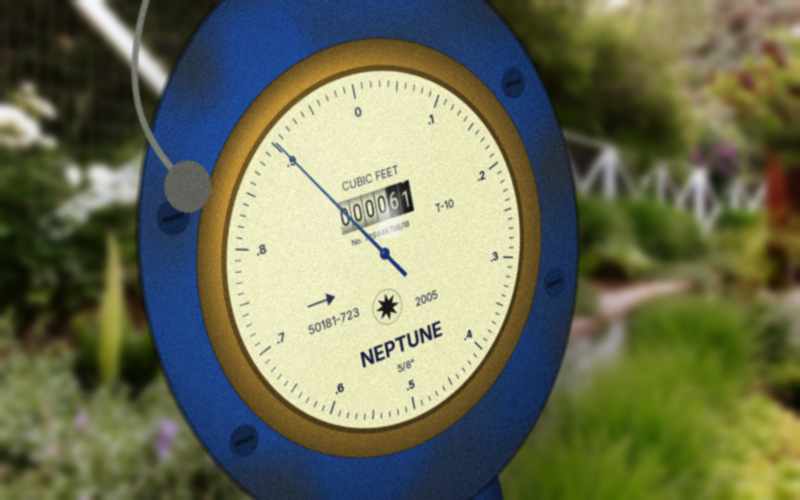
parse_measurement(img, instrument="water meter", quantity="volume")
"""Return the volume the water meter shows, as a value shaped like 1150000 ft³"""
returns 60.90 ft³
